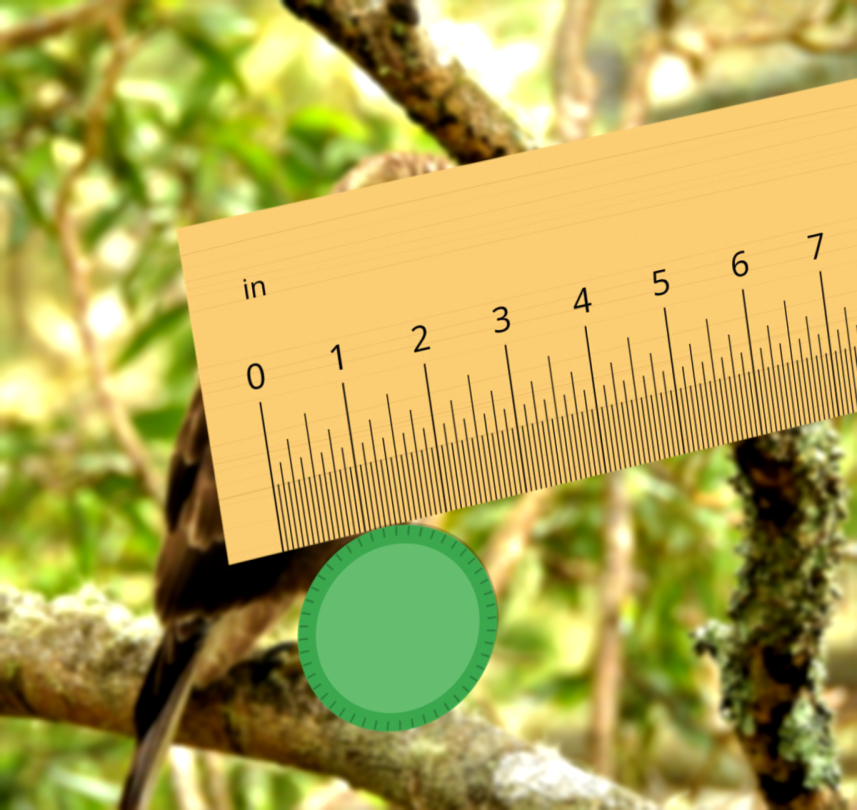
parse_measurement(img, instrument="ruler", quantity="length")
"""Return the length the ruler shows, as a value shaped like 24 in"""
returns 2.4375 in
